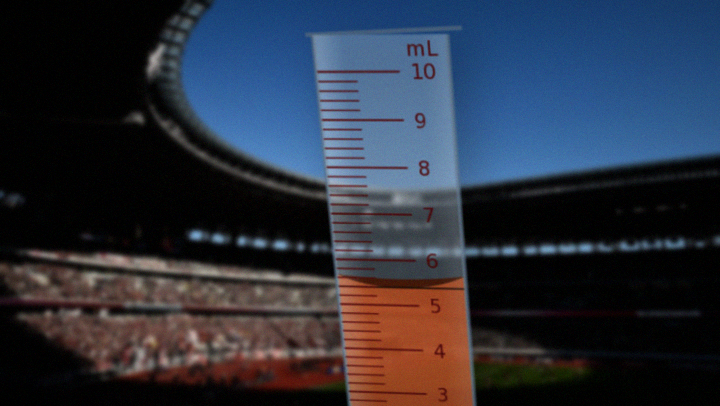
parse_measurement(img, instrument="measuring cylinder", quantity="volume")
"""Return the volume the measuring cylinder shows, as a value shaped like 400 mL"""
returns 5.4 mL
